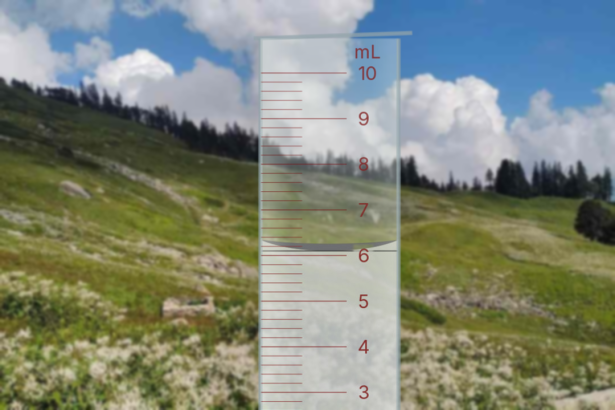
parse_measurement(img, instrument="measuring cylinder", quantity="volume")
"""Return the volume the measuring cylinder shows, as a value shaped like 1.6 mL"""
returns 6.1 mL
